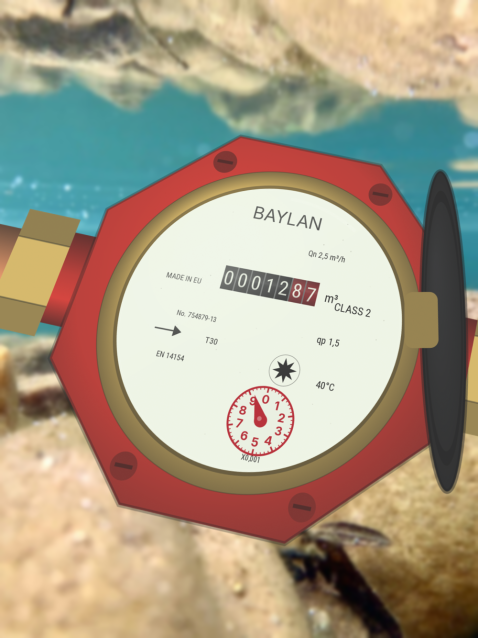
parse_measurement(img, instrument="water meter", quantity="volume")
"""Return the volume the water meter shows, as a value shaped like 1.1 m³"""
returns 12.869 m³
